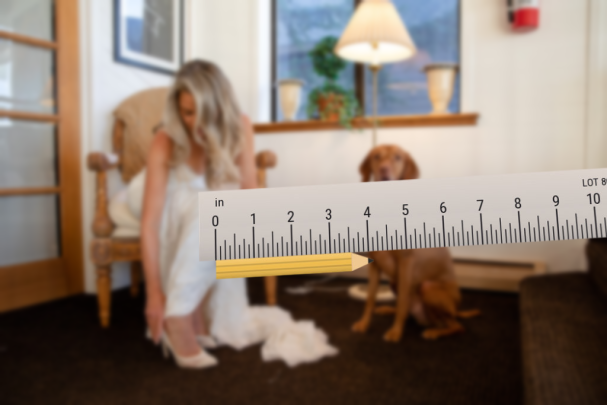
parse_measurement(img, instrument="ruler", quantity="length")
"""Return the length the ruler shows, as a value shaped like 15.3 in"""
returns 4.125 in
